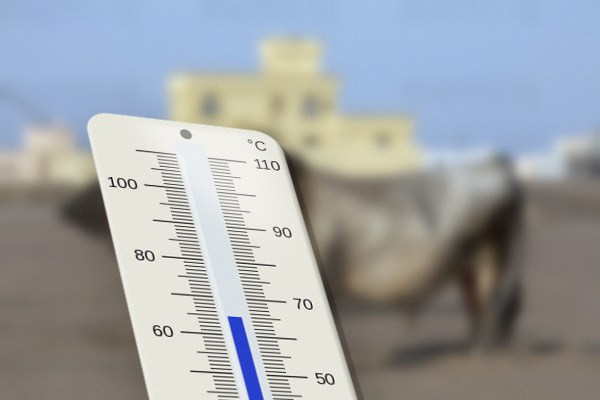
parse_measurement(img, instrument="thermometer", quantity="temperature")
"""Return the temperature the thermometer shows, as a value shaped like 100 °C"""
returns 65 °C
